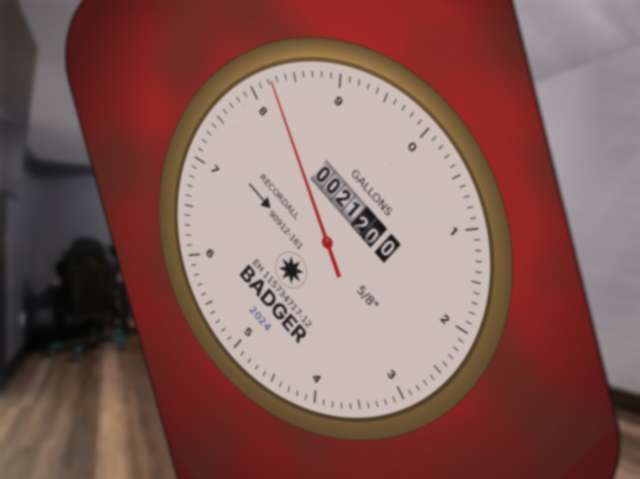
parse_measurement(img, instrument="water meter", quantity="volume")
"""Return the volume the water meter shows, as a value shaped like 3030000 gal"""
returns 21198.2 gal
